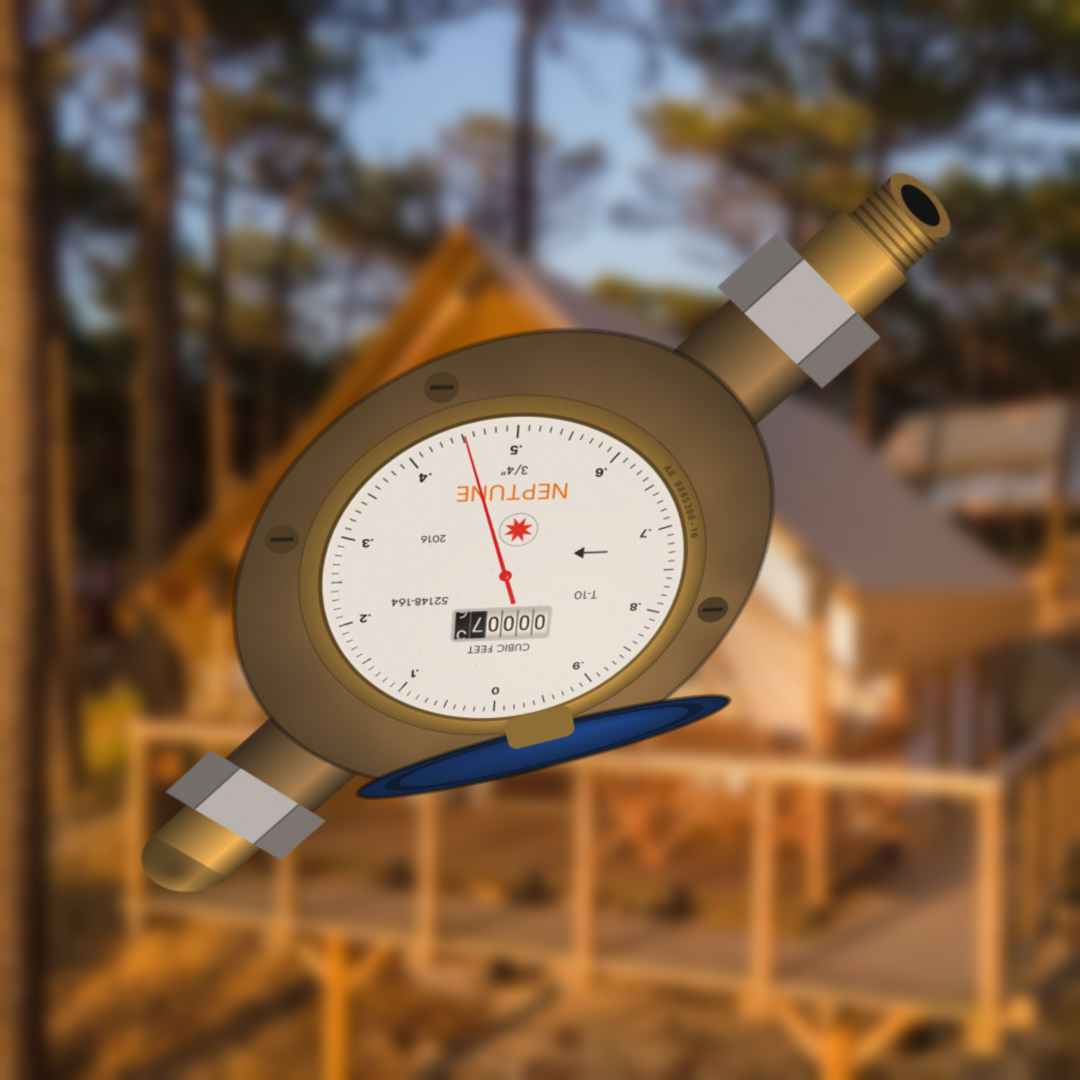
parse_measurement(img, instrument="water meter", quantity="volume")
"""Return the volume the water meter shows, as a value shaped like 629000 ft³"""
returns 75.45 ft³
